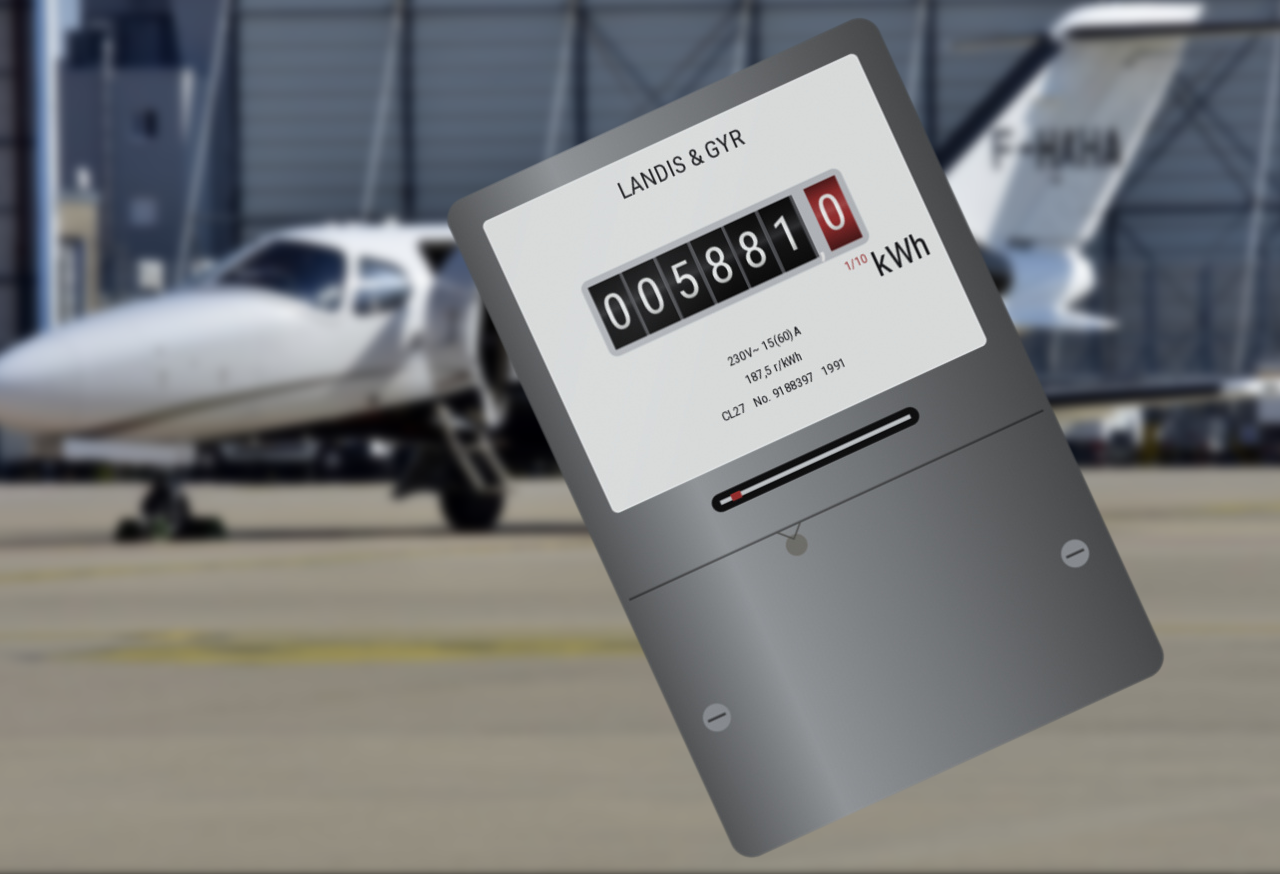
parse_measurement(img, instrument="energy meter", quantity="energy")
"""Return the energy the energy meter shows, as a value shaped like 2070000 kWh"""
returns 5881.0 kWh
